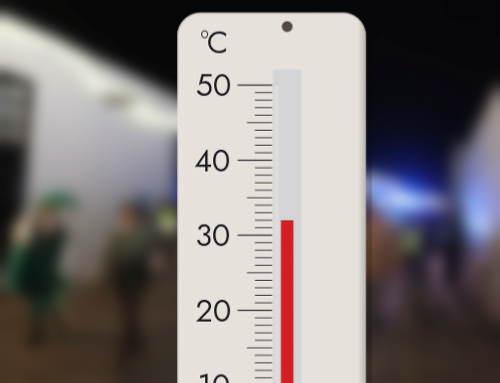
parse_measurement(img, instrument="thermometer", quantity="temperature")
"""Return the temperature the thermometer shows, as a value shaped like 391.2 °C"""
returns 32 °C
